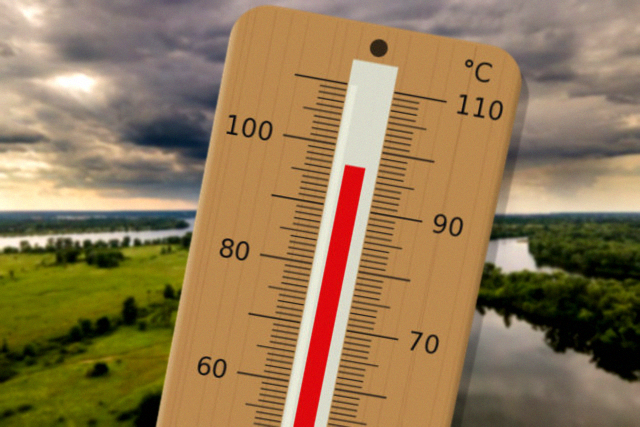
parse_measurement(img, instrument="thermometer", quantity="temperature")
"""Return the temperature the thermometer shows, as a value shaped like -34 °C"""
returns 97 °C
